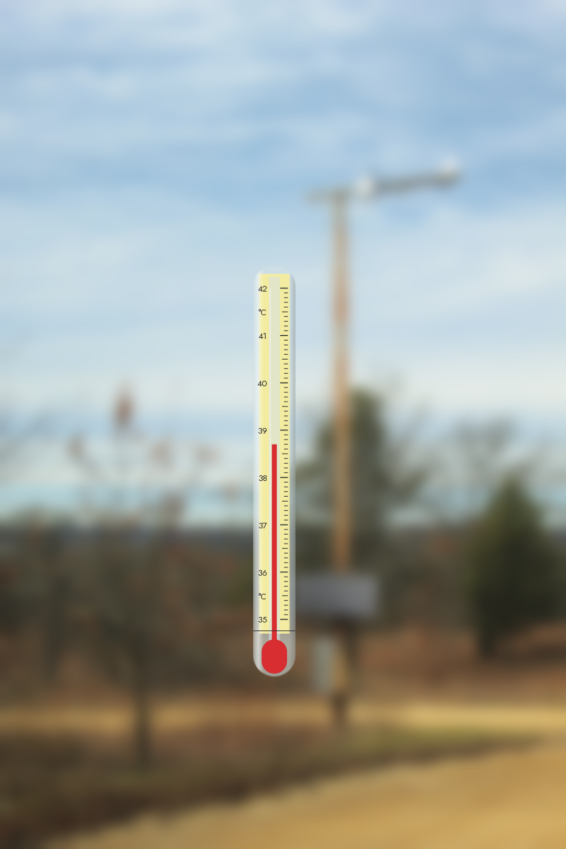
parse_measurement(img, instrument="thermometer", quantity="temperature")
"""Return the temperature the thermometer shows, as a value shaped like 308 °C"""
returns 38.7 °C
